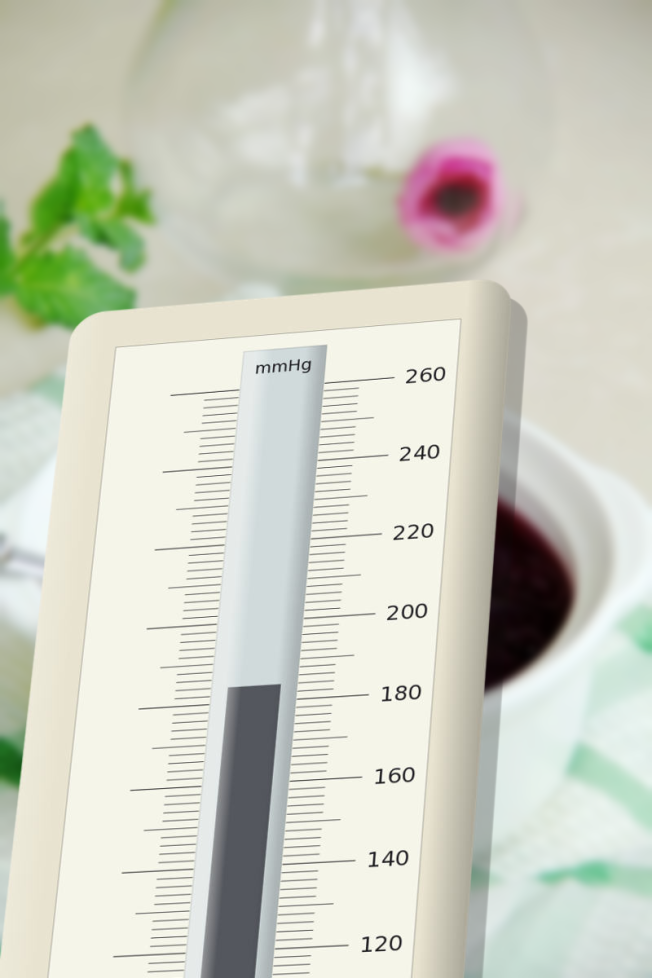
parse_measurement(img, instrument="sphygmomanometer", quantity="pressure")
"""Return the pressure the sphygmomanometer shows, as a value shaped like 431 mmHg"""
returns 184 mmHg
